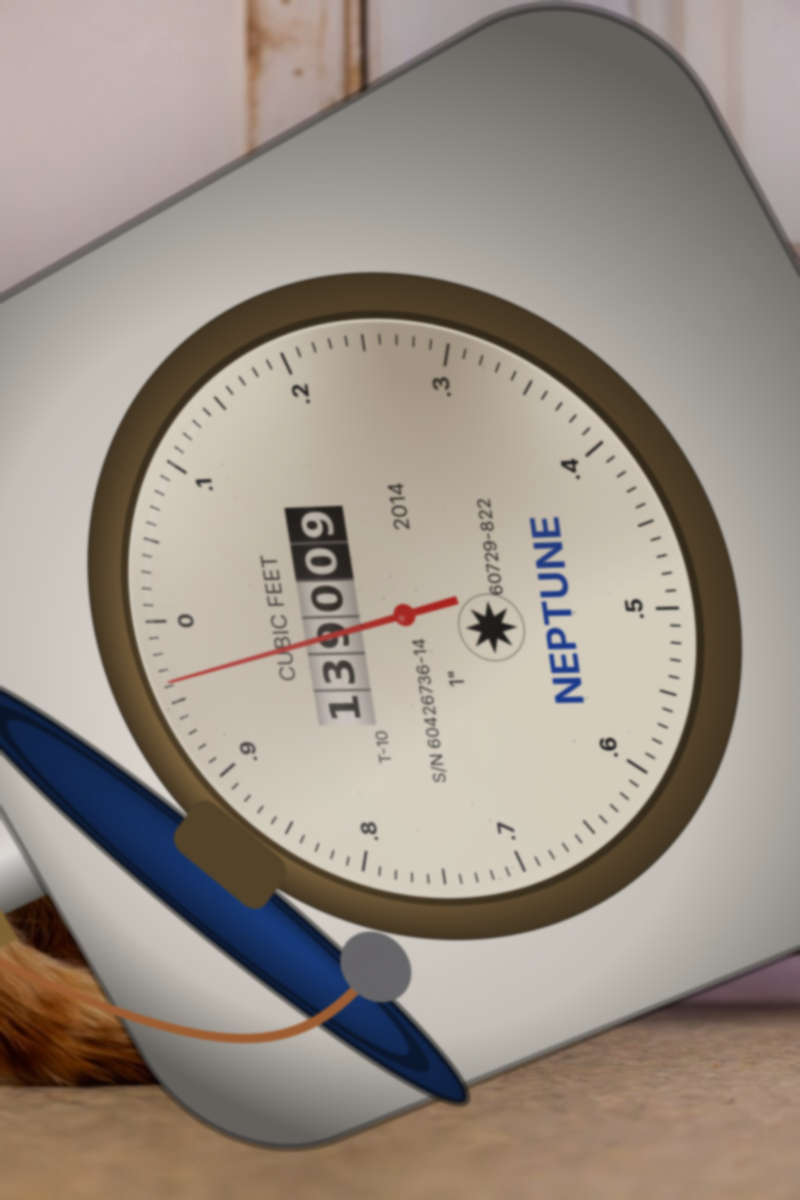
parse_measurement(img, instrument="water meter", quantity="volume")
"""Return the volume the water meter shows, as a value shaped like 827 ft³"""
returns 139008.96 ft³
